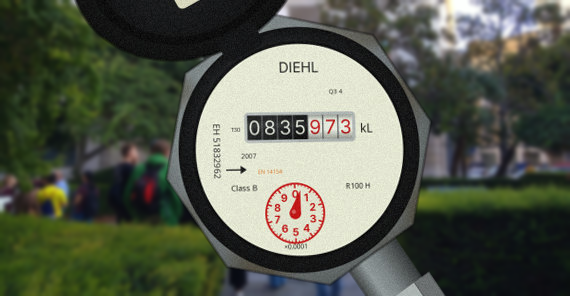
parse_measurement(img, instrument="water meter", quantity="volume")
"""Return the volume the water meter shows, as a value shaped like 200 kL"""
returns 835.9730 kL
